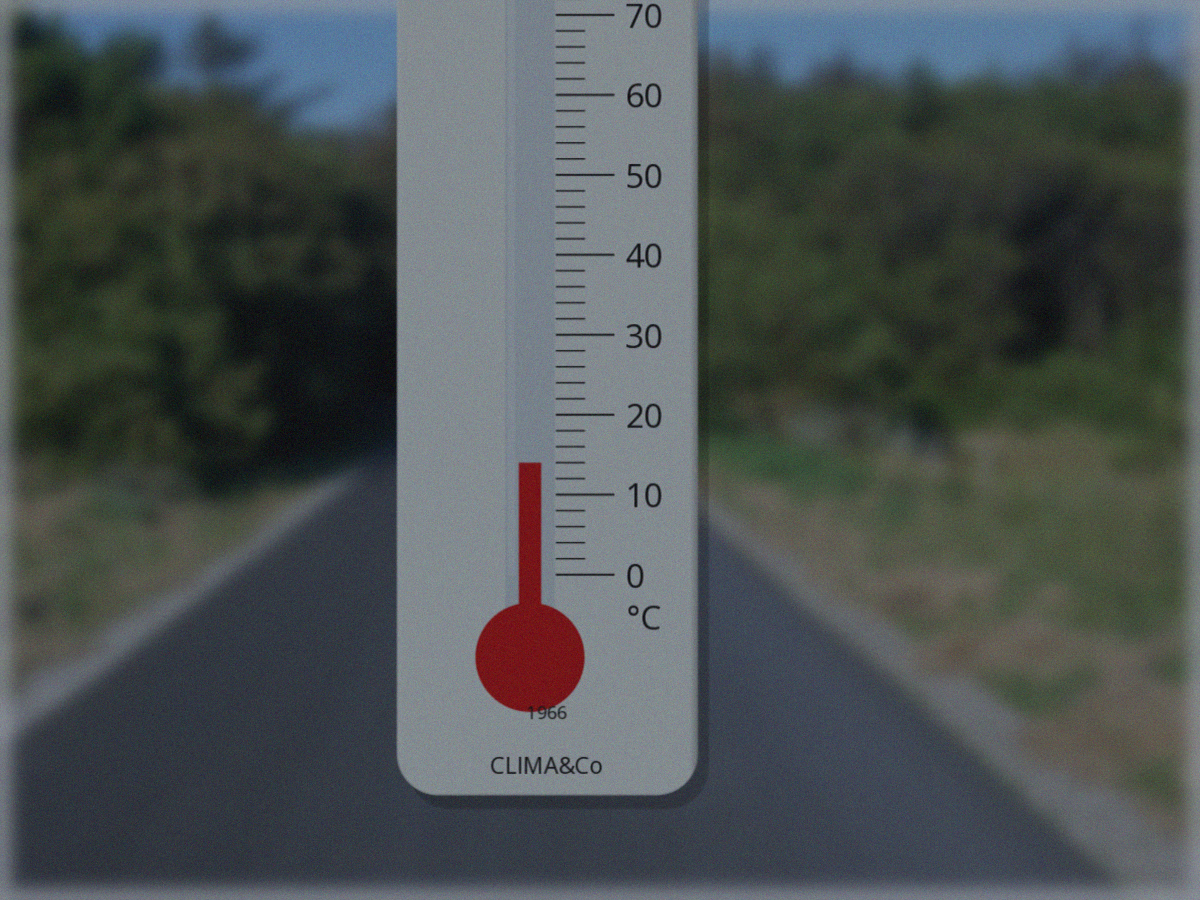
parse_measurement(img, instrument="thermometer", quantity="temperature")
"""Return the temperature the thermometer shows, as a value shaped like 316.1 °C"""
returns 14 °C
